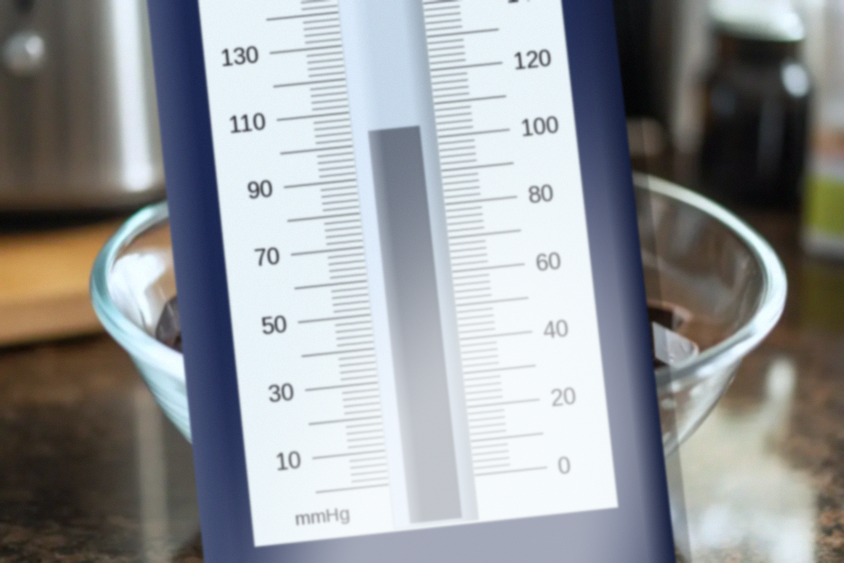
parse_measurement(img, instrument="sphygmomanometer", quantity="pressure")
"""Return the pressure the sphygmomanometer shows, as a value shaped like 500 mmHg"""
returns 104 mmHg
